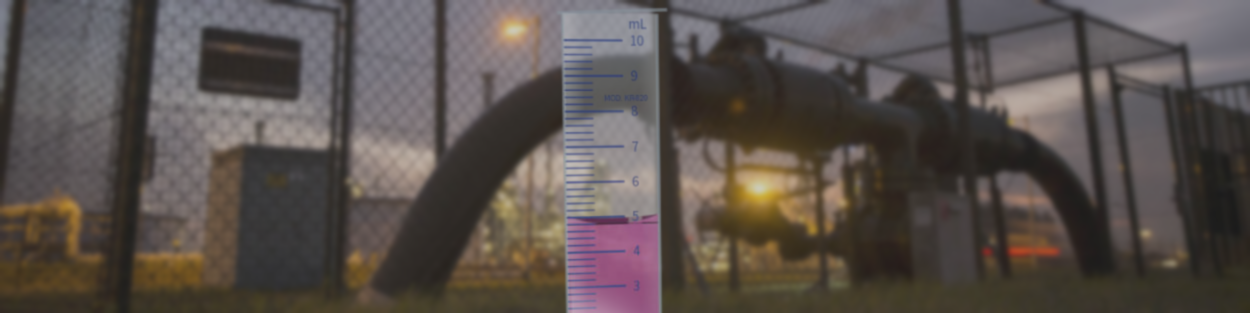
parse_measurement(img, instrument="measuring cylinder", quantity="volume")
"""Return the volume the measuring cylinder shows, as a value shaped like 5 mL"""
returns 4.8 mL
